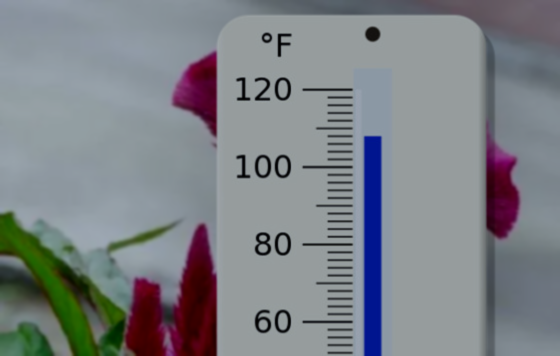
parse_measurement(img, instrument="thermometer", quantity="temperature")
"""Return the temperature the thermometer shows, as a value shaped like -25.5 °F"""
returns 108 °F
